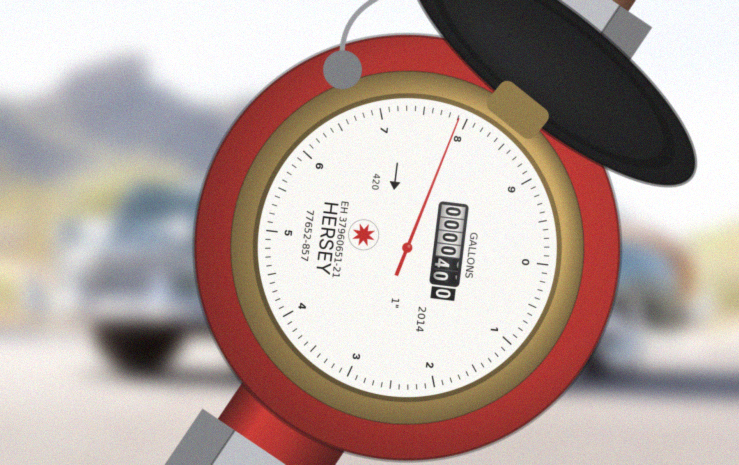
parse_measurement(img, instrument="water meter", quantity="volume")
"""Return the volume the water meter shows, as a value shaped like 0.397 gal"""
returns 397.9 gal
